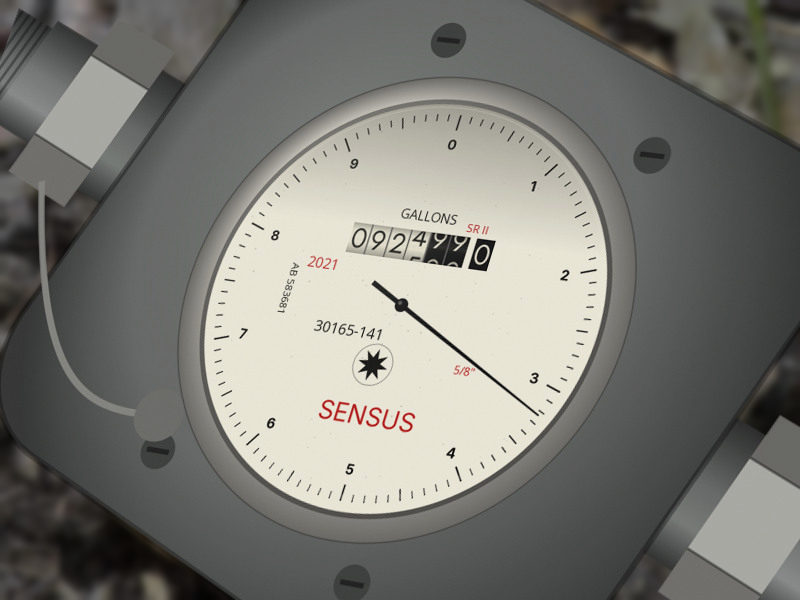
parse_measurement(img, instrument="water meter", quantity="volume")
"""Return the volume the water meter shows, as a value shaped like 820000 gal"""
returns 924993.2 gal
